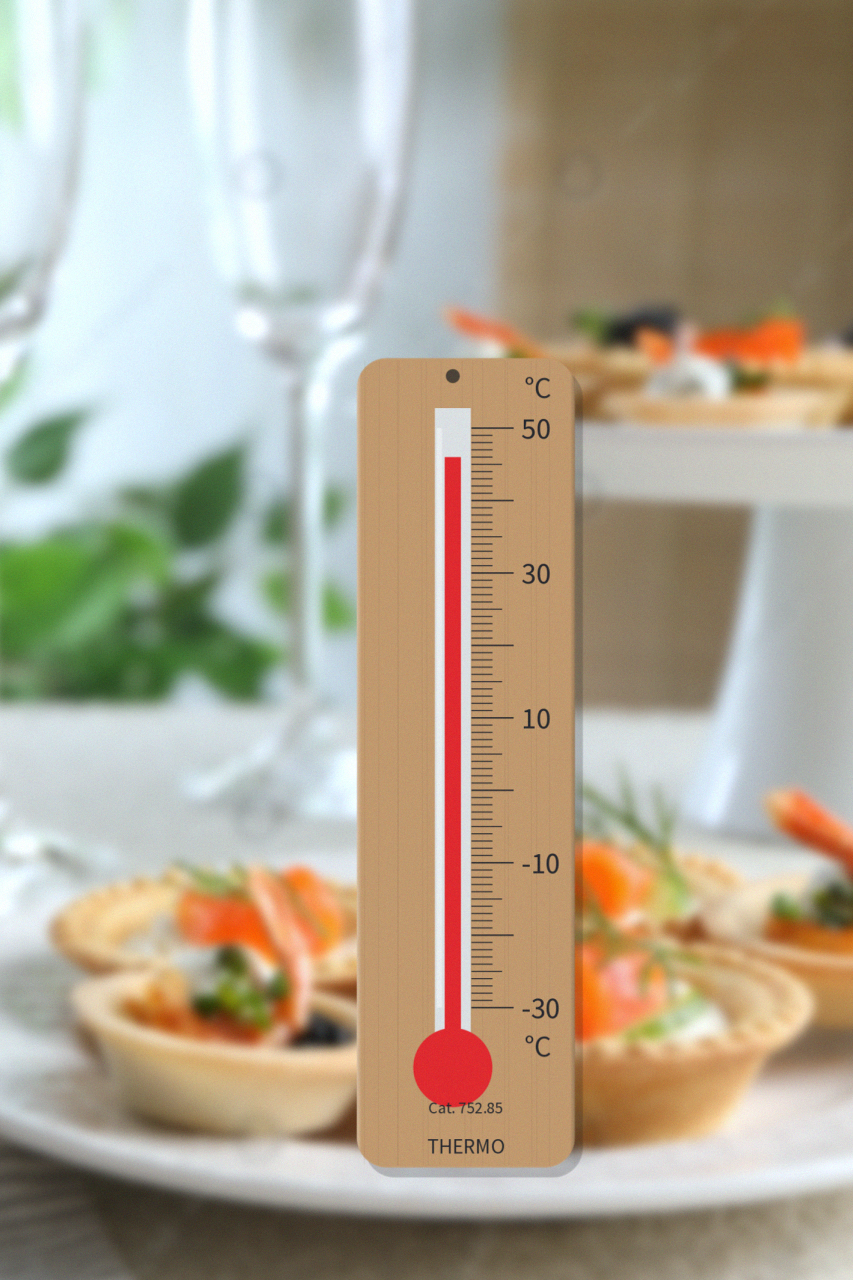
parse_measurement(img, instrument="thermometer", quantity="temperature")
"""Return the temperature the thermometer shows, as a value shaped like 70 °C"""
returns 46 °C
